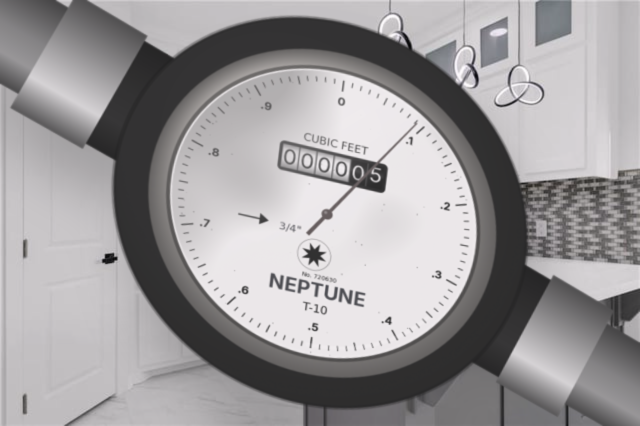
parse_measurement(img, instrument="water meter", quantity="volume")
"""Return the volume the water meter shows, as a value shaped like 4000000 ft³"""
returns 5.09 ft³
